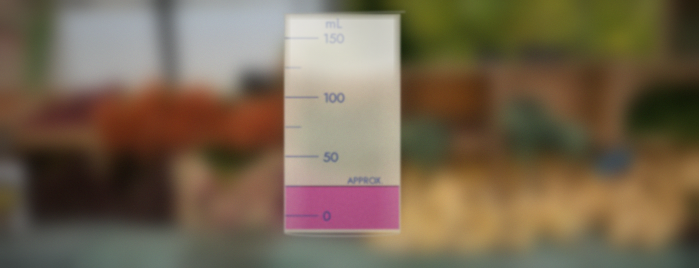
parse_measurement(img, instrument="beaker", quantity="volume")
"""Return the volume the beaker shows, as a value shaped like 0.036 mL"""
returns 25 mL
